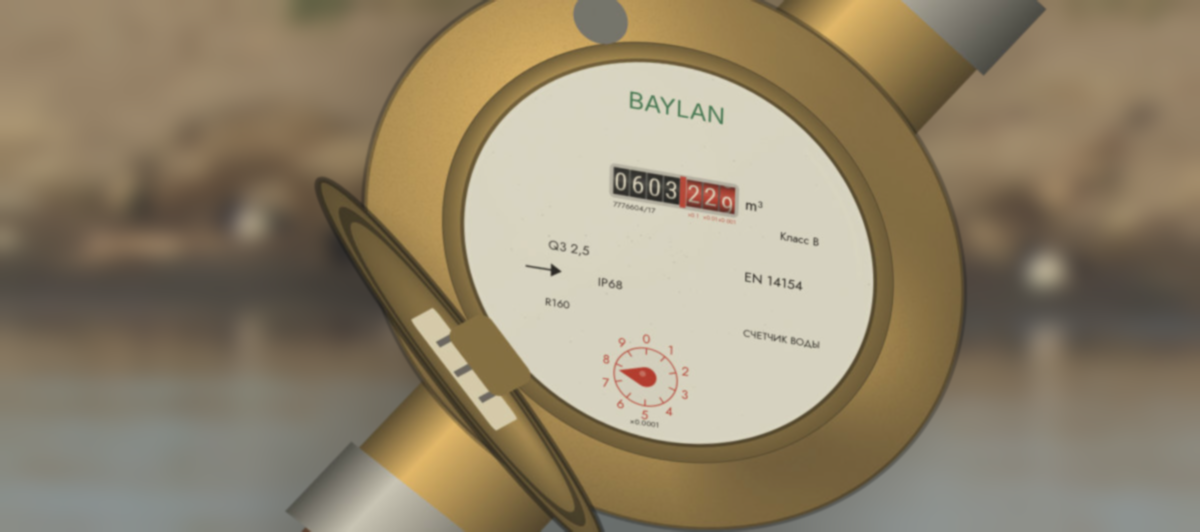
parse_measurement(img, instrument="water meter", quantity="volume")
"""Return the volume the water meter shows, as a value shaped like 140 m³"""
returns 603.2287 m³
